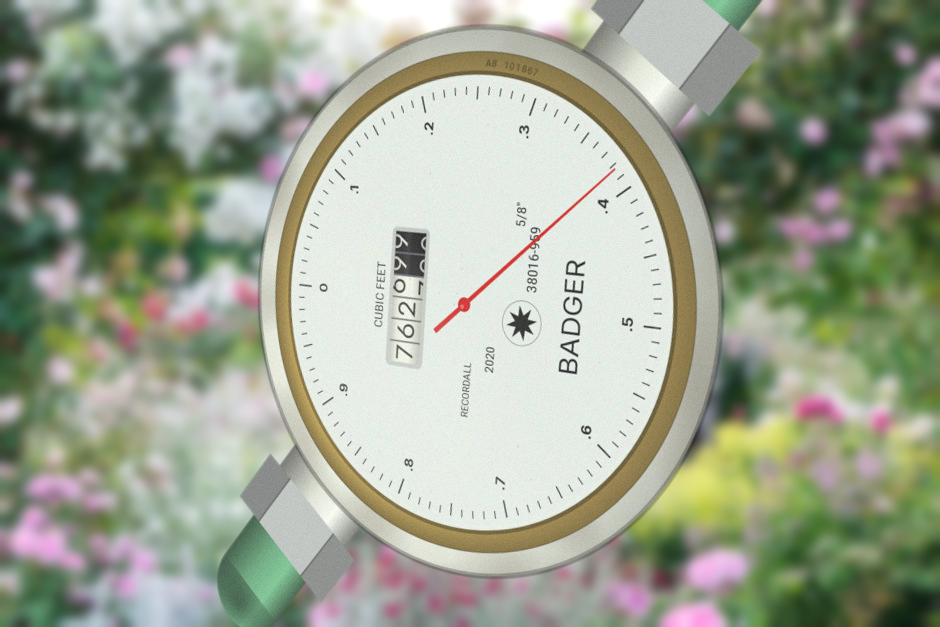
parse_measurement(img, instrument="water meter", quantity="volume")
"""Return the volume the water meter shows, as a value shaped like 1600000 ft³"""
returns 762699.38 ft³
